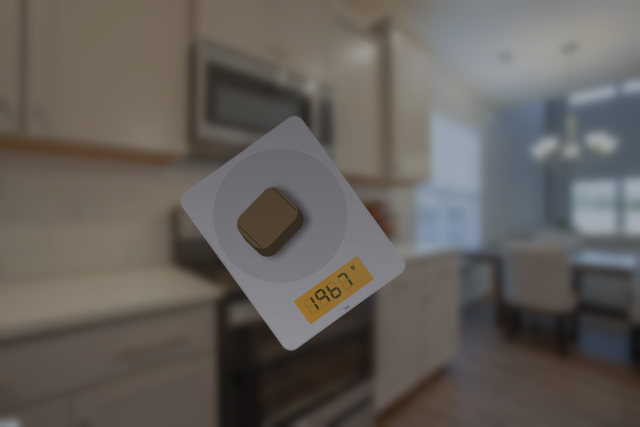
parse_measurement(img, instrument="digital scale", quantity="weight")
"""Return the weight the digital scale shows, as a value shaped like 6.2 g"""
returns 1967 g
